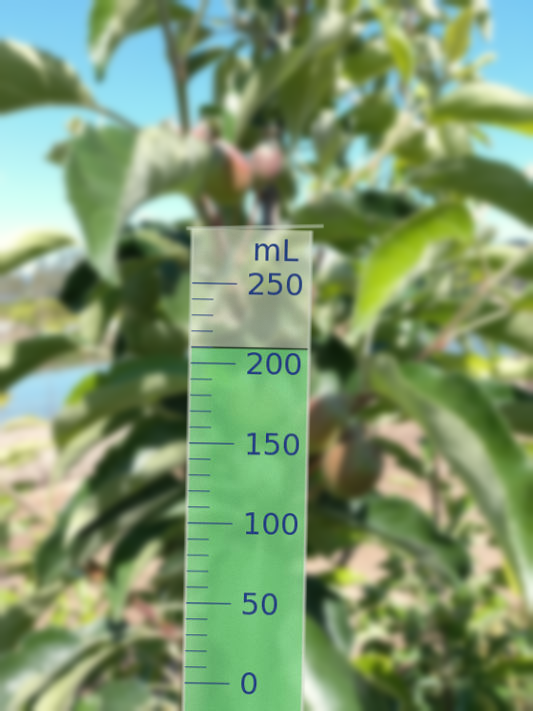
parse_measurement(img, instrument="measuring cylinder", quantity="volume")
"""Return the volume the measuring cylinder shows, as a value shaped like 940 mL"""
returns 210 mL
